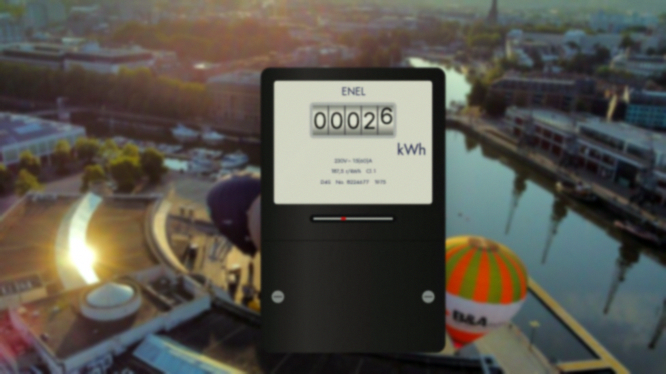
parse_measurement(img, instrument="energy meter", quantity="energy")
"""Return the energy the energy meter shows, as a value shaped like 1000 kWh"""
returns 26 kWh
